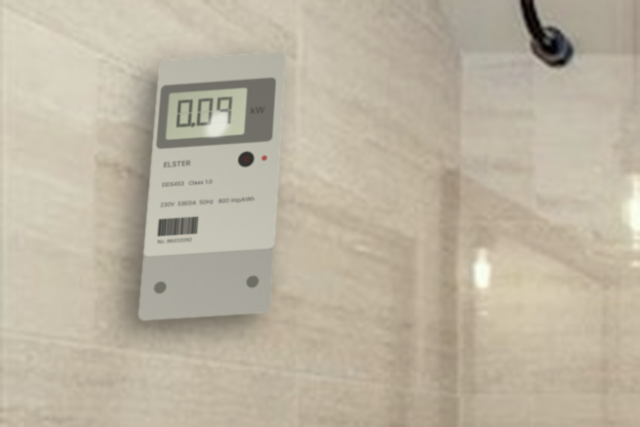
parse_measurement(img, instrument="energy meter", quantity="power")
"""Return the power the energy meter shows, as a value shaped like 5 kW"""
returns 0.09 kW
